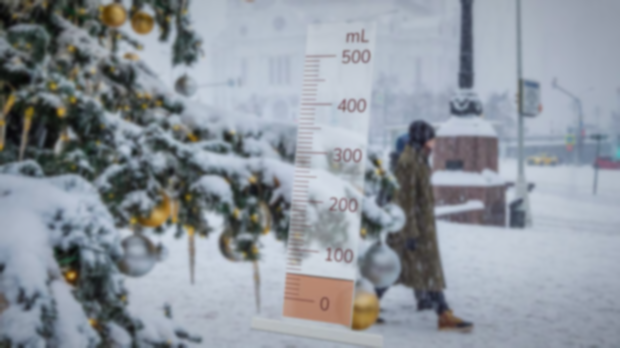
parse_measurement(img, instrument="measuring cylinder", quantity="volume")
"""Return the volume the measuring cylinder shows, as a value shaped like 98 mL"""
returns 50 mL
